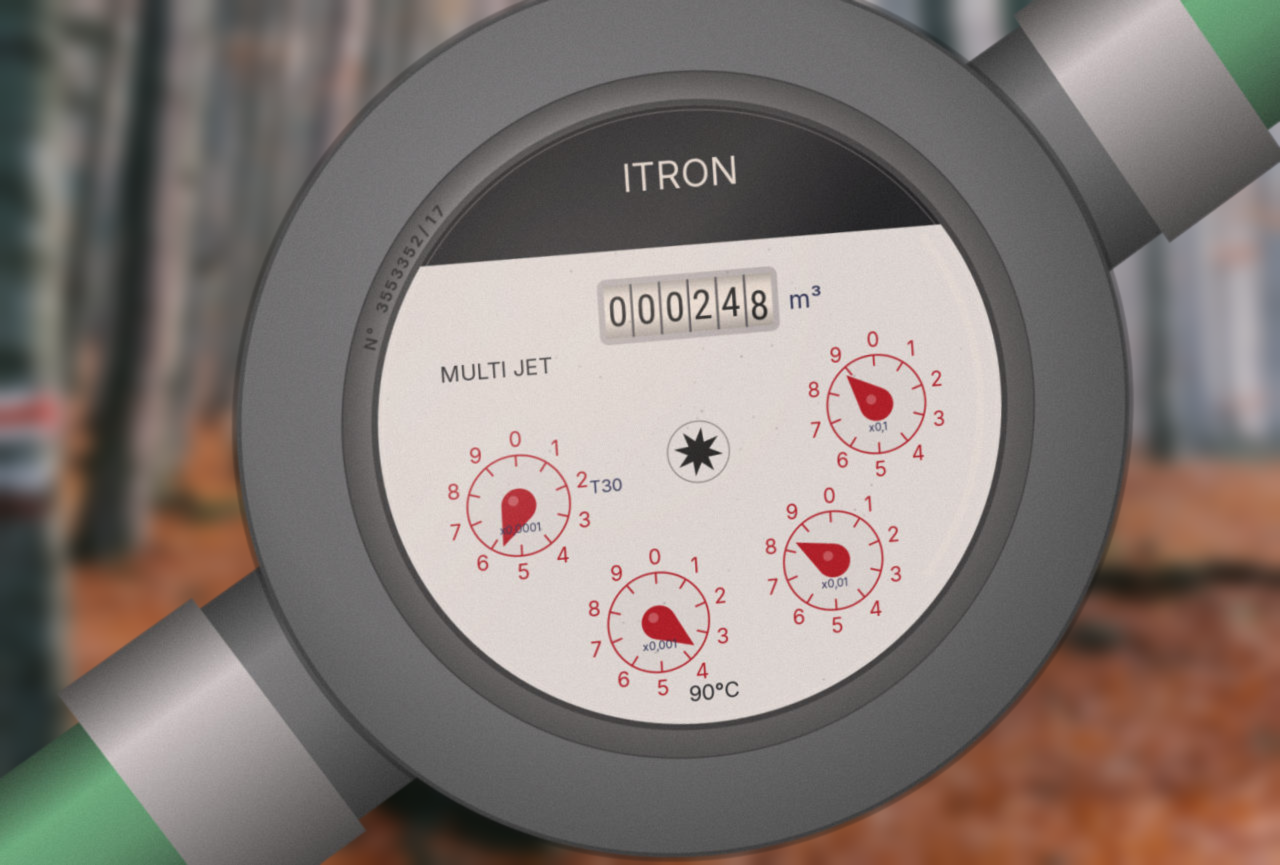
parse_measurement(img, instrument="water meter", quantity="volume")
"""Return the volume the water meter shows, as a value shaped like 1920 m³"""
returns 247.8835 m³
